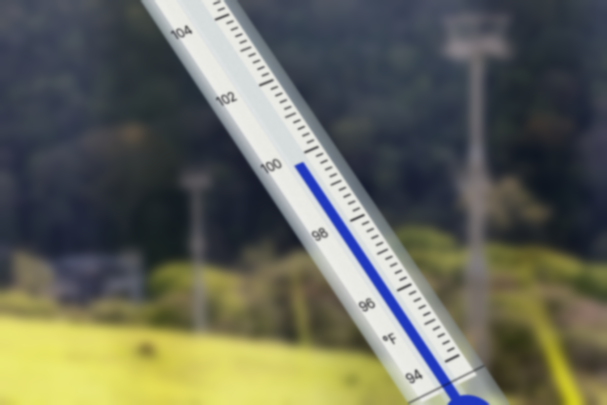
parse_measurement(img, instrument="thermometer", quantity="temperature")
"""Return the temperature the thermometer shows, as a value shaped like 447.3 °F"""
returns 99.8 °F
